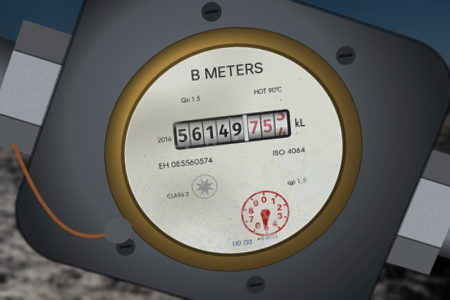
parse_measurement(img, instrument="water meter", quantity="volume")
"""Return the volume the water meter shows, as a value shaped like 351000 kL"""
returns 56149.7535 kL
